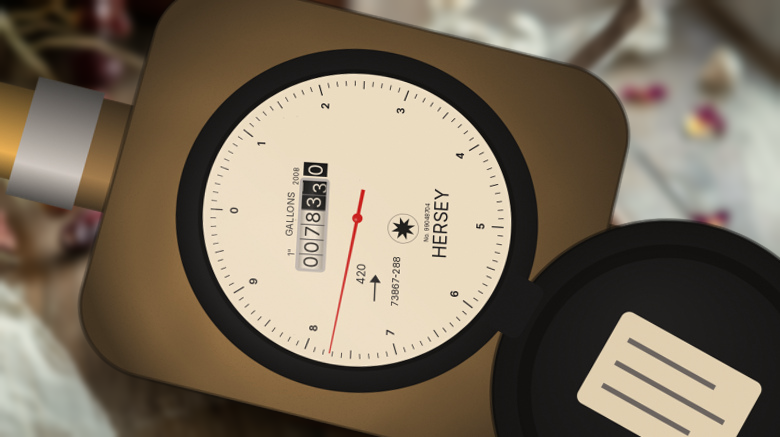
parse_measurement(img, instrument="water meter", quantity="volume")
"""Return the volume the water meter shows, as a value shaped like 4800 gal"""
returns 78327.7 gal
